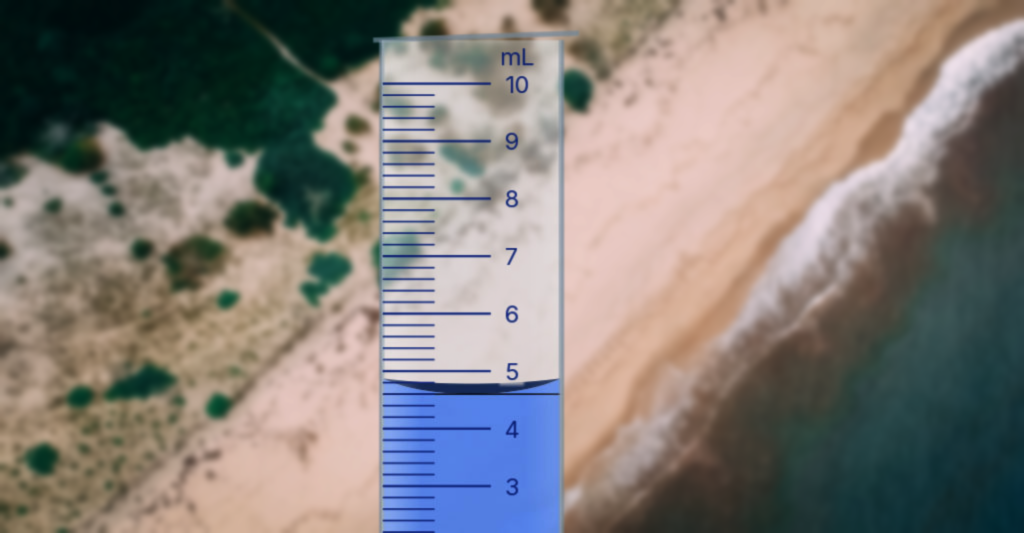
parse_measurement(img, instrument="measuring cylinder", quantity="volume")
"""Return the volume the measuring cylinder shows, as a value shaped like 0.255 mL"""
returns 4.6 mL
